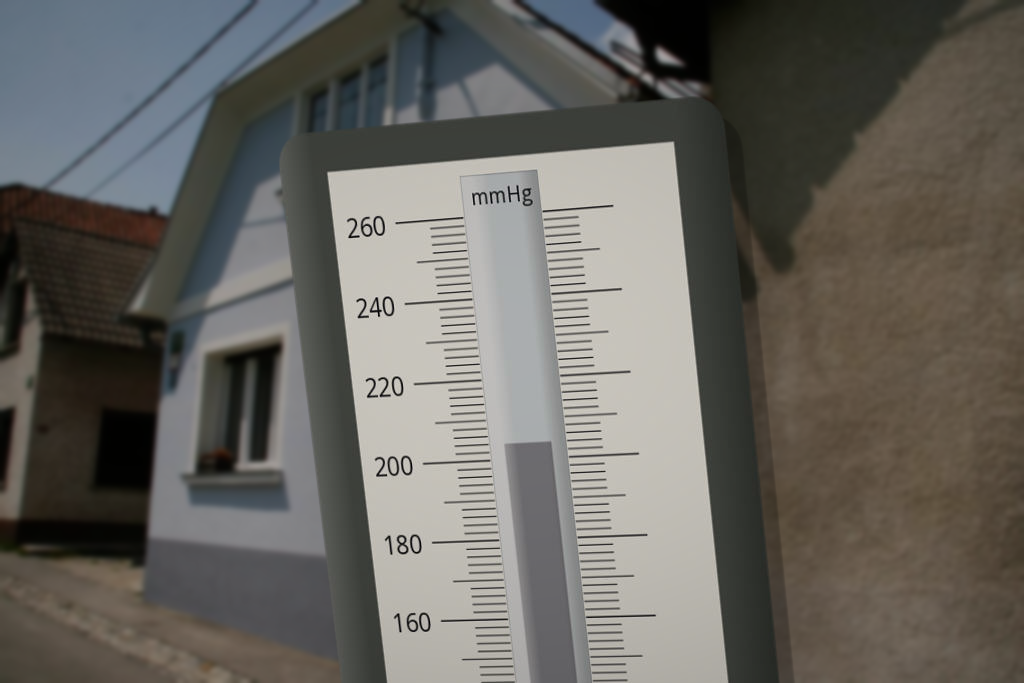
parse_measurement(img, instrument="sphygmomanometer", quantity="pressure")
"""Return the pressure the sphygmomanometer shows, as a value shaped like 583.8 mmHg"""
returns 204 mmHg
